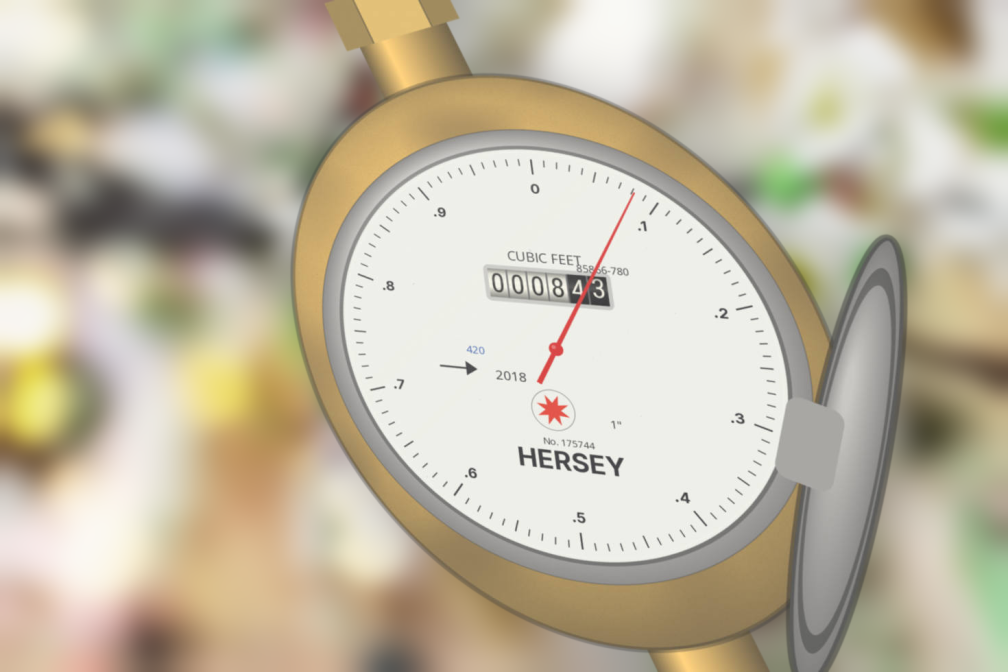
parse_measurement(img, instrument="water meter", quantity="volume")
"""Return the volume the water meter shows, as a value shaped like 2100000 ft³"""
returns 843.08 ft³
